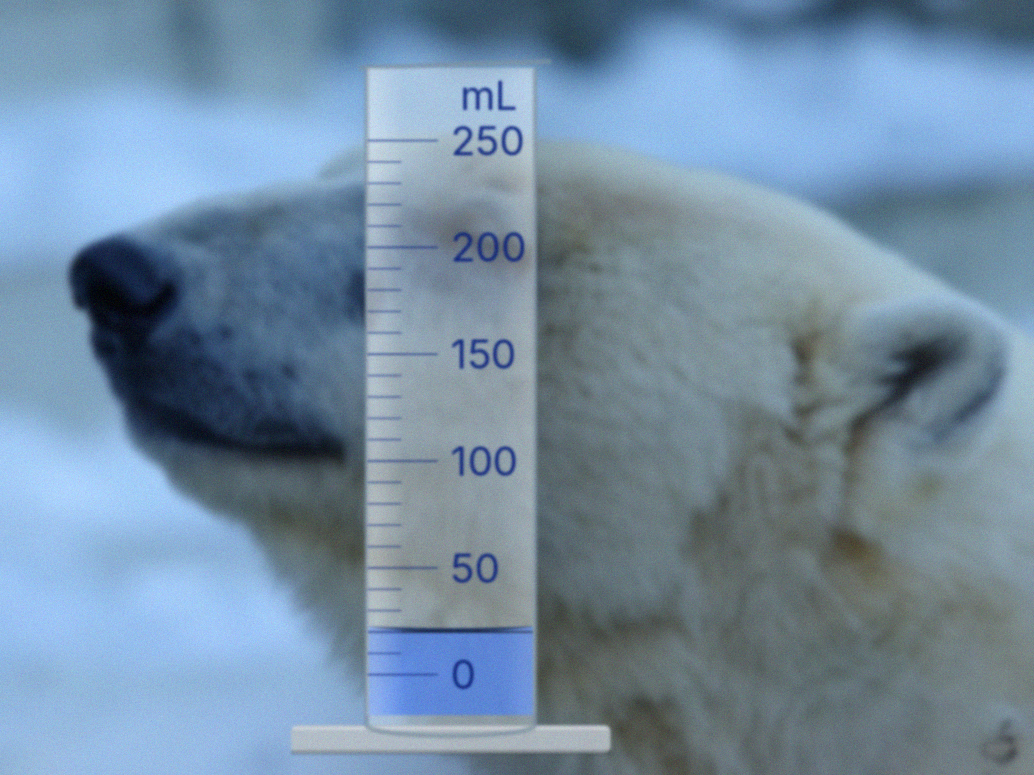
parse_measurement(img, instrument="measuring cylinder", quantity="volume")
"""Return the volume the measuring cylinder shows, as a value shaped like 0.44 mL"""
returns 20 mL
